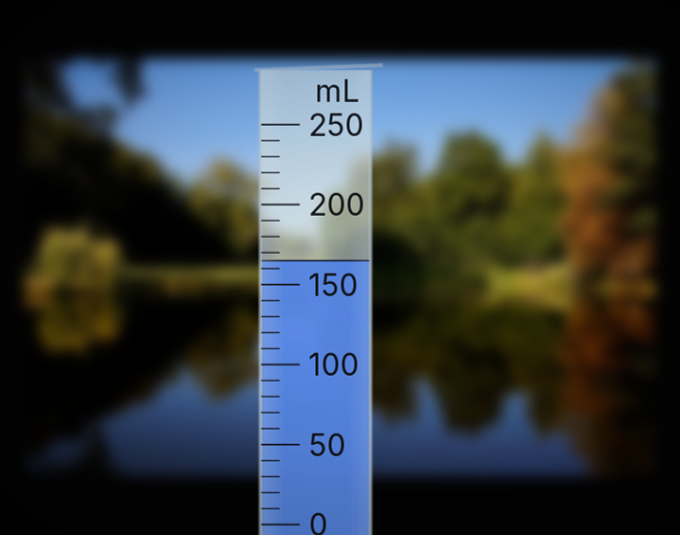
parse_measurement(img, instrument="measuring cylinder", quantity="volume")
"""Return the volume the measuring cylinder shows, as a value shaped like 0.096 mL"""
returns 165 mL
